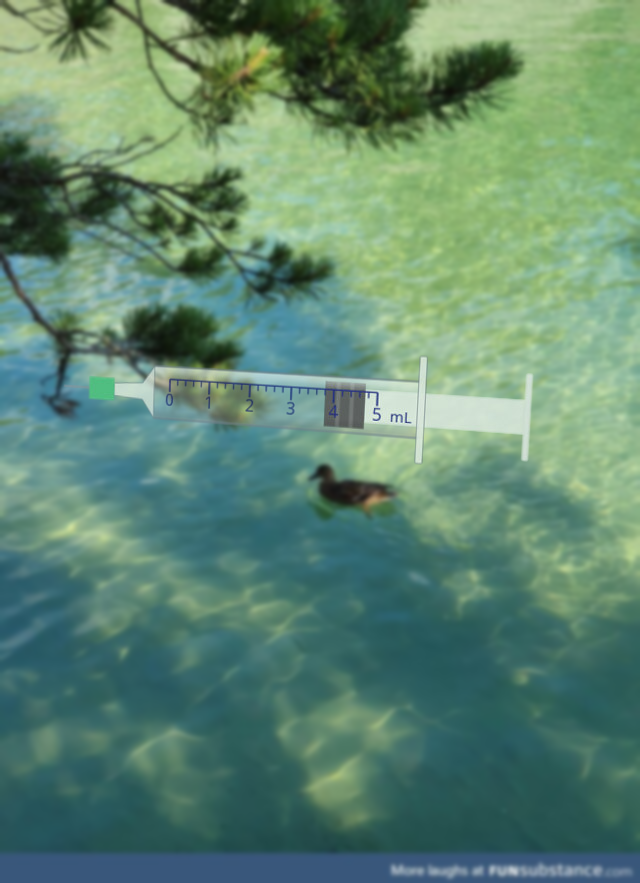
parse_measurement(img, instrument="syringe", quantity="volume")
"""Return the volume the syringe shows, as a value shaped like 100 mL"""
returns 3.8 mL
